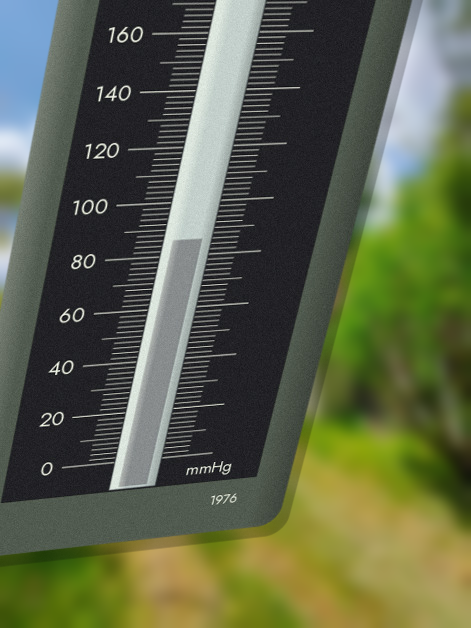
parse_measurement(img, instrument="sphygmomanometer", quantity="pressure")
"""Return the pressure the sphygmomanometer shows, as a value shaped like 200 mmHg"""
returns 86 mmHg
